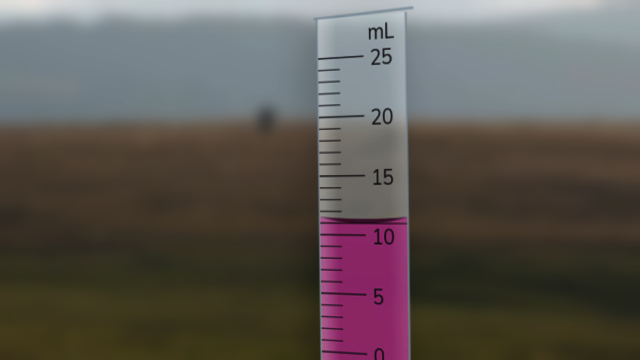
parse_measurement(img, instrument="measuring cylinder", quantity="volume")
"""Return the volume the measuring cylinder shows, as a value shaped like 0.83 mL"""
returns 11 mL
